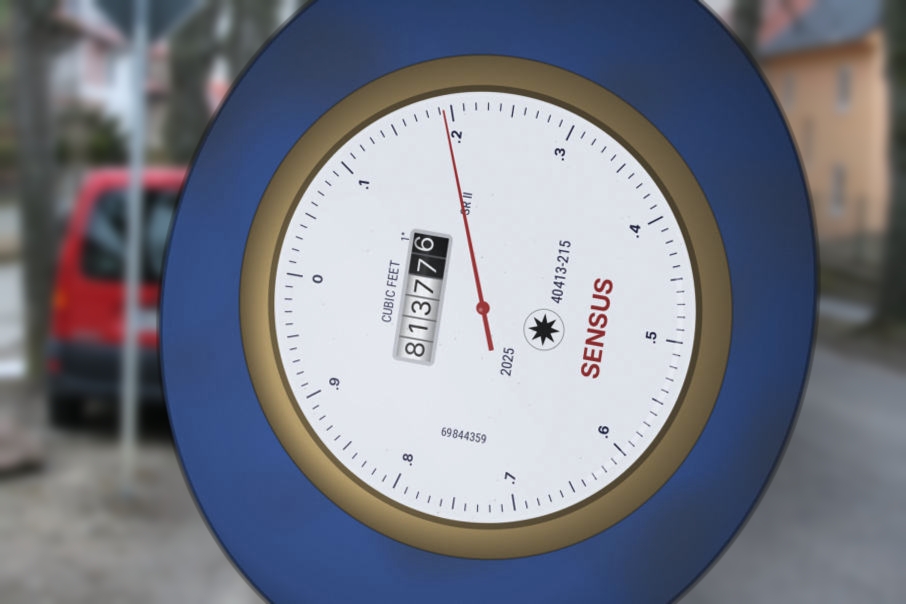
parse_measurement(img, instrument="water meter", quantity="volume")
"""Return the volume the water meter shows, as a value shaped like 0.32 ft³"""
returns 813776.19 ft³
